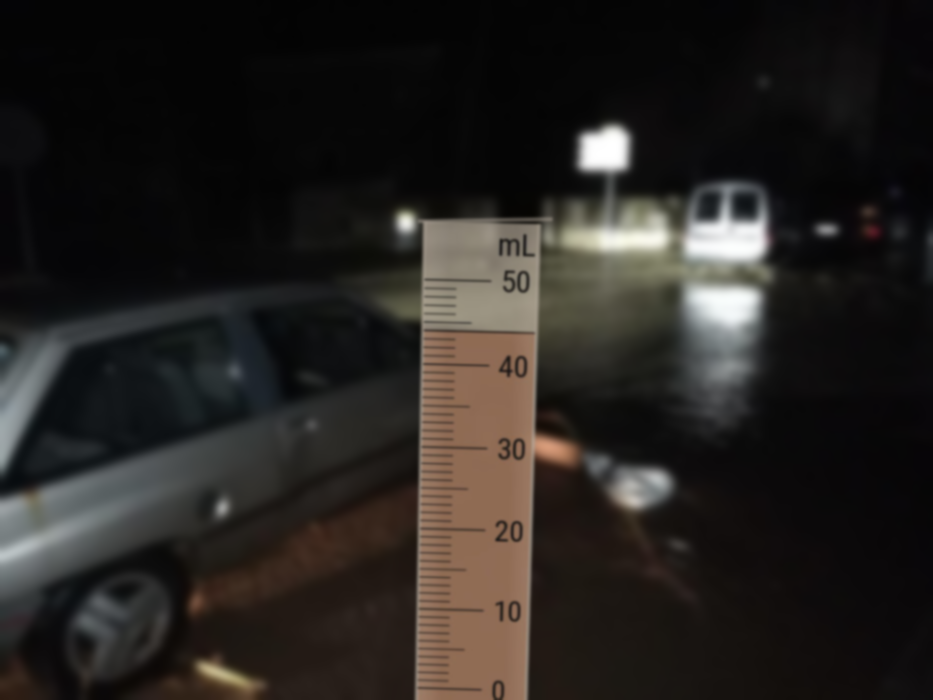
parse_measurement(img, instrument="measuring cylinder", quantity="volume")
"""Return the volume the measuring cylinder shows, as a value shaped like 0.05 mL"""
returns 44 mL
